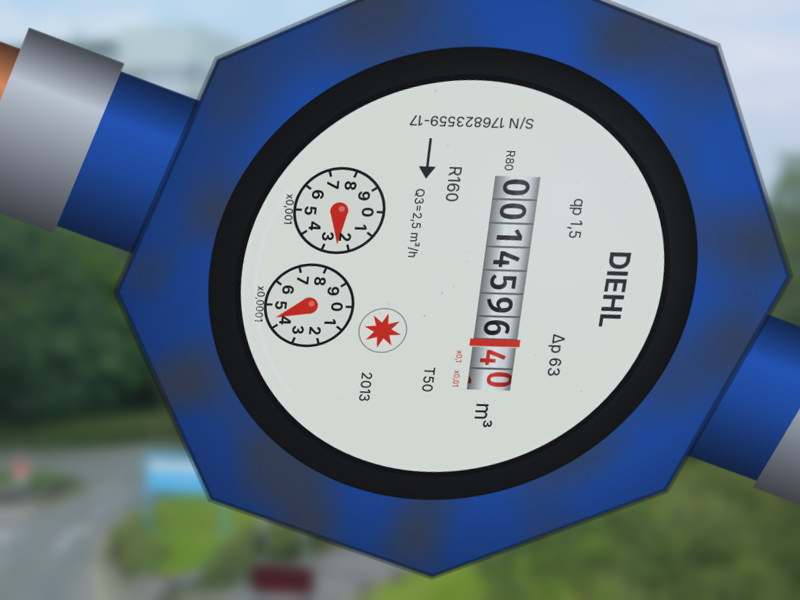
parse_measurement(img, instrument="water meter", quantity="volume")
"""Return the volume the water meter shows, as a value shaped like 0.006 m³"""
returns 14596.4024 m³
